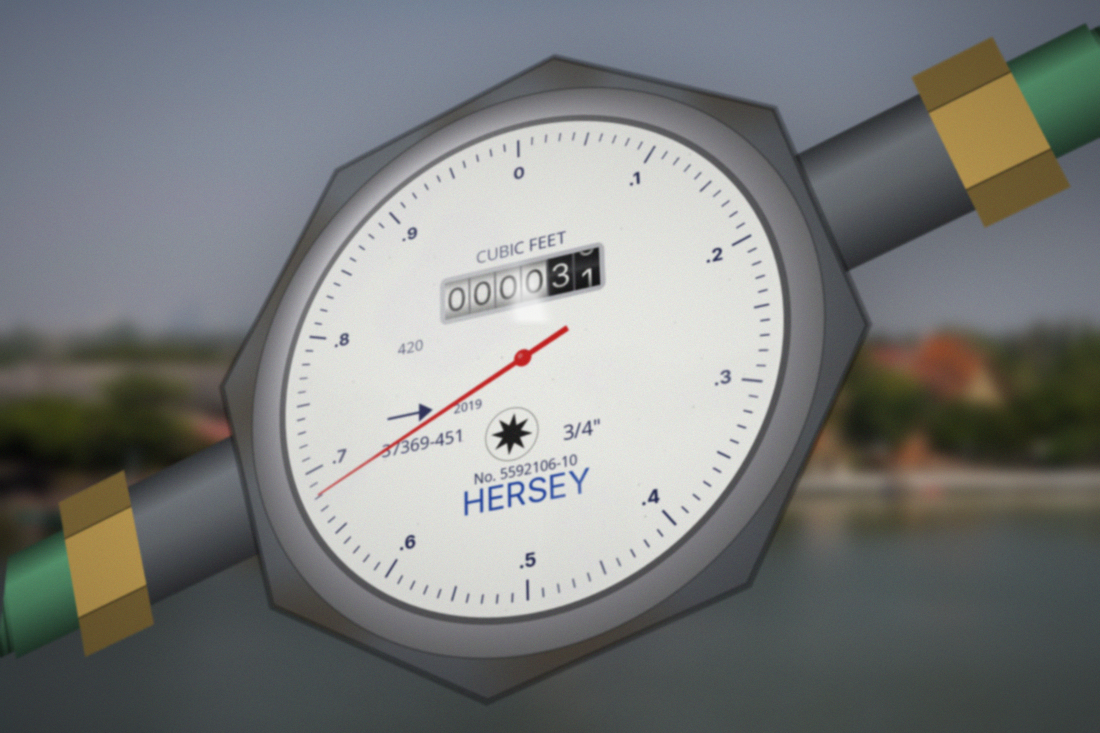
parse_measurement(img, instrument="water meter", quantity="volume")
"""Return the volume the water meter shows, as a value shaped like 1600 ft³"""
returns 30.68 ft³
